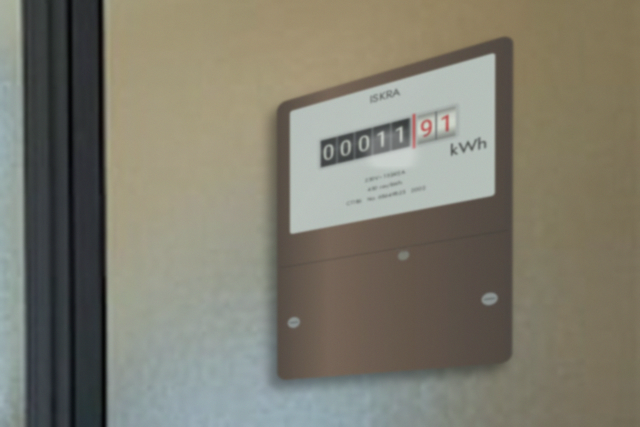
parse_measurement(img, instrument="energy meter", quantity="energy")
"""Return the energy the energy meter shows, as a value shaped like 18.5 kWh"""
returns 11.91 kWh
